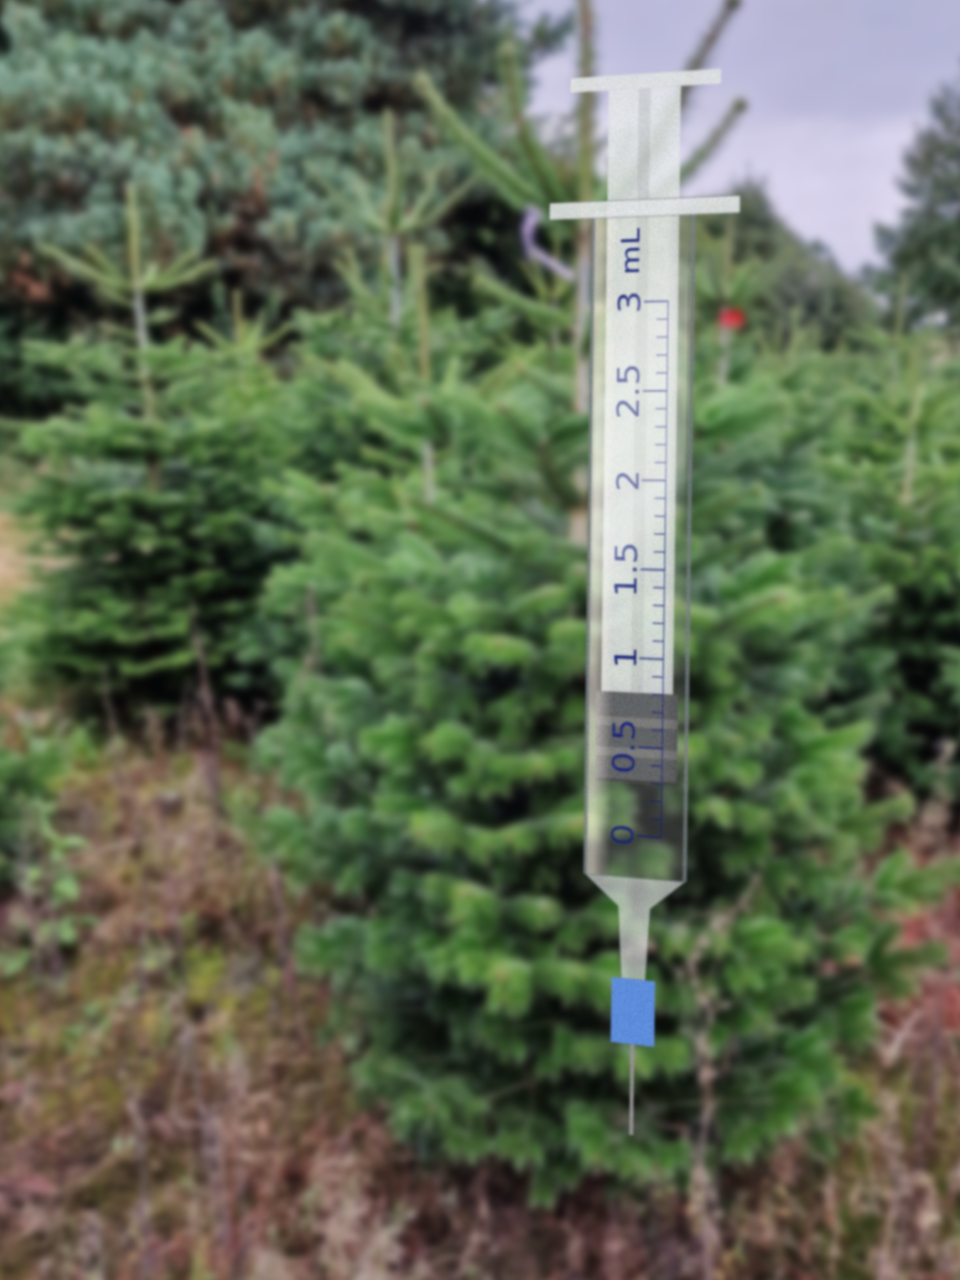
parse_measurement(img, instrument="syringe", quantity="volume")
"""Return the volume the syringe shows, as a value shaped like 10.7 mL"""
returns 0.3 mL
